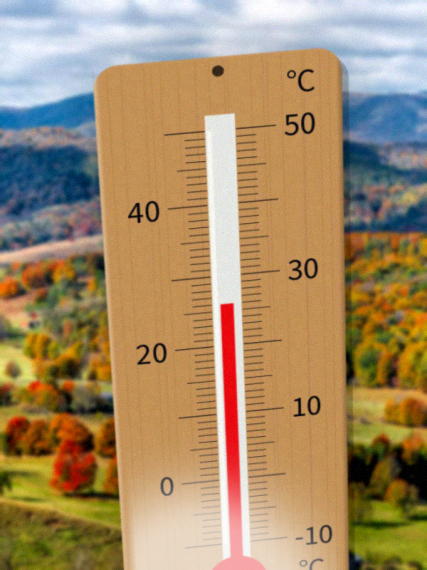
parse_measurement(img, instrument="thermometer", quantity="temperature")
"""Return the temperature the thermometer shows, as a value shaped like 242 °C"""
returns 26 °C
